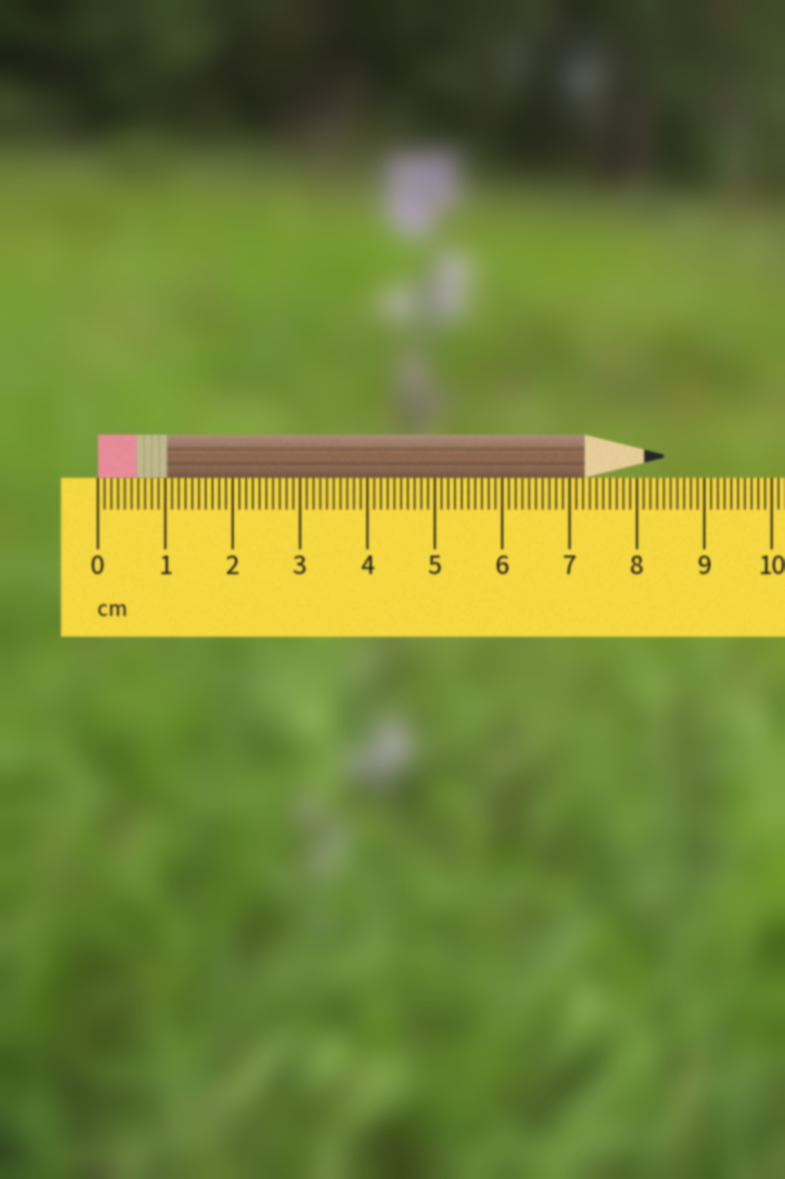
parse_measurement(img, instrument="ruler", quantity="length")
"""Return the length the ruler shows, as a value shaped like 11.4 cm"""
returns 8.4 cm
